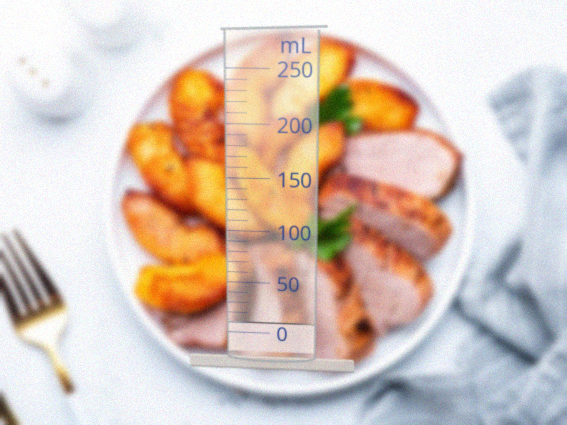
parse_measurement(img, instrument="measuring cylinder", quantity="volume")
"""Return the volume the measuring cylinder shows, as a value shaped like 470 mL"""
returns 10 mL
